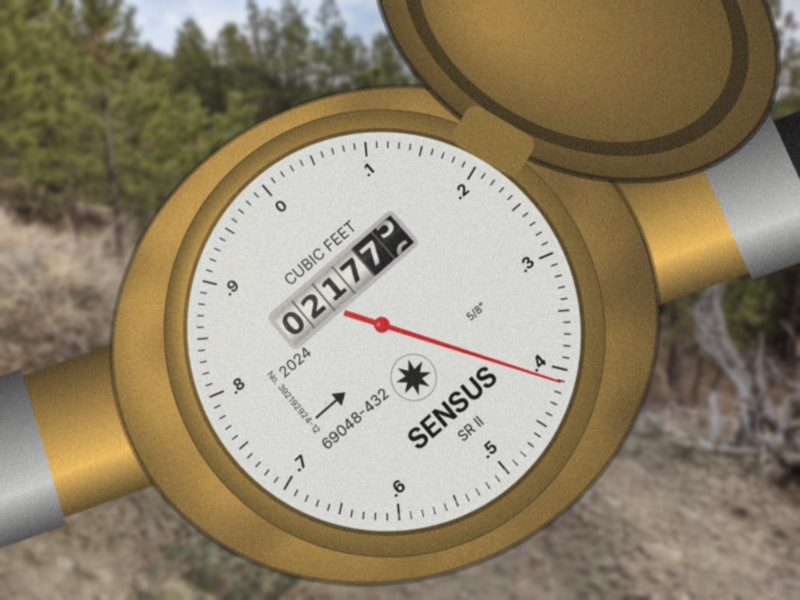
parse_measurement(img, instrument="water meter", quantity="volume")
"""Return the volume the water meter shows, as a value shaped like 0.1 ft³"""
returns 21775.41 ft³
